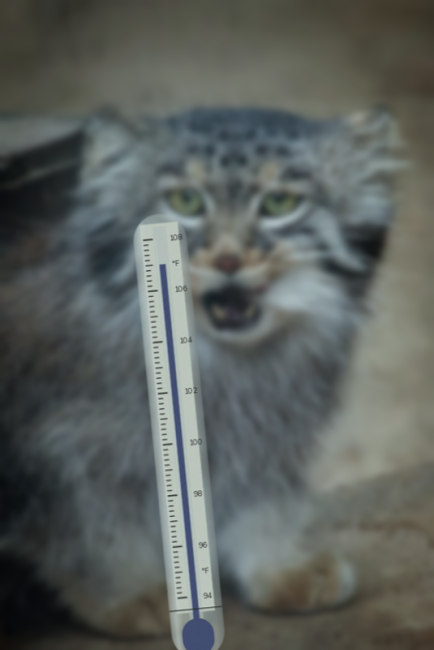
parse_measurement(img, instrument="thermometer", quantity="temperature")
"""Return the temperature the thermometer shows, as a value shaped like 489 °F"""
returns 107 °F
